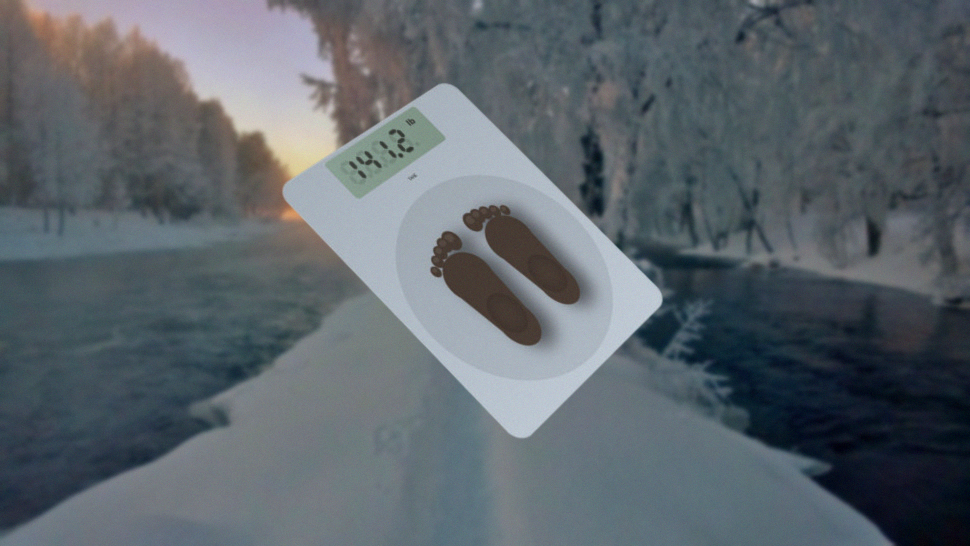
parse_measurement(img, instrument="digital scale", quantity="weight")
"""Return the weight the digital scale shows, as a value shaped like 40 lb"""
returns 141.2 lb
